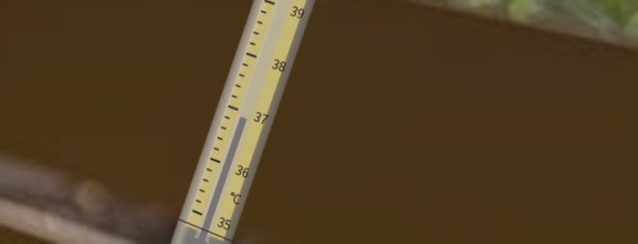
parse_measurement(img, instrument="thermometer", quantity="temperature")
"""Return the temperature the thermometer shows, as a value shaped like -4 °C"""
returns 36.9 °C
